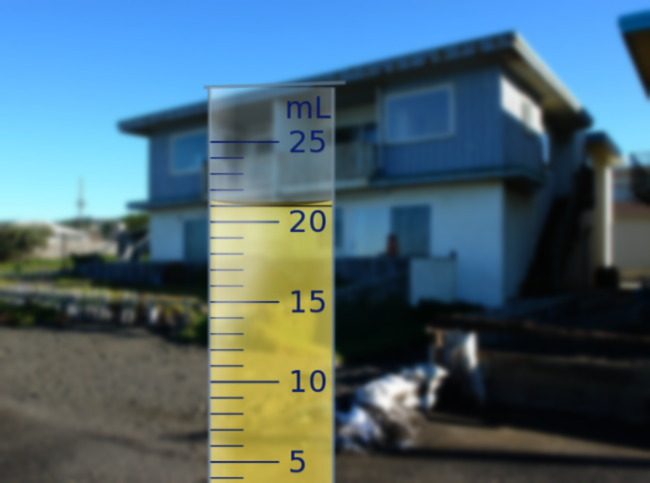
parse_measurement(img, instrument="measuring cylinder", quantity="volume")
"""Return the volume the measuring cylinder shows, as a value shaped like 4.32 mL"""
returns 21 mL
